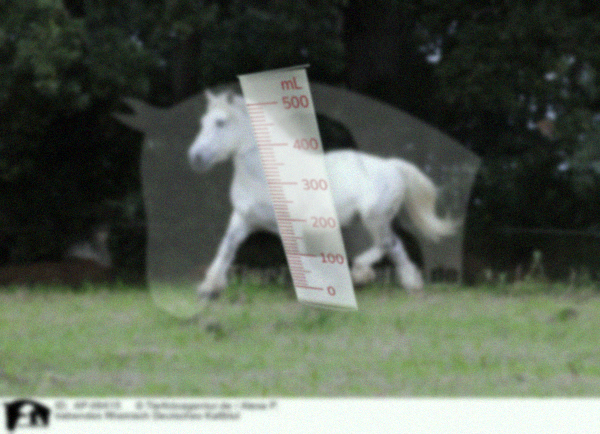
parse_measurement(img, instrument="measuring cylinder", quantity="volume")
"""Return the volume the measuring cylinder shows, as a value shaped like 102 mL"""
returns 100 mL
